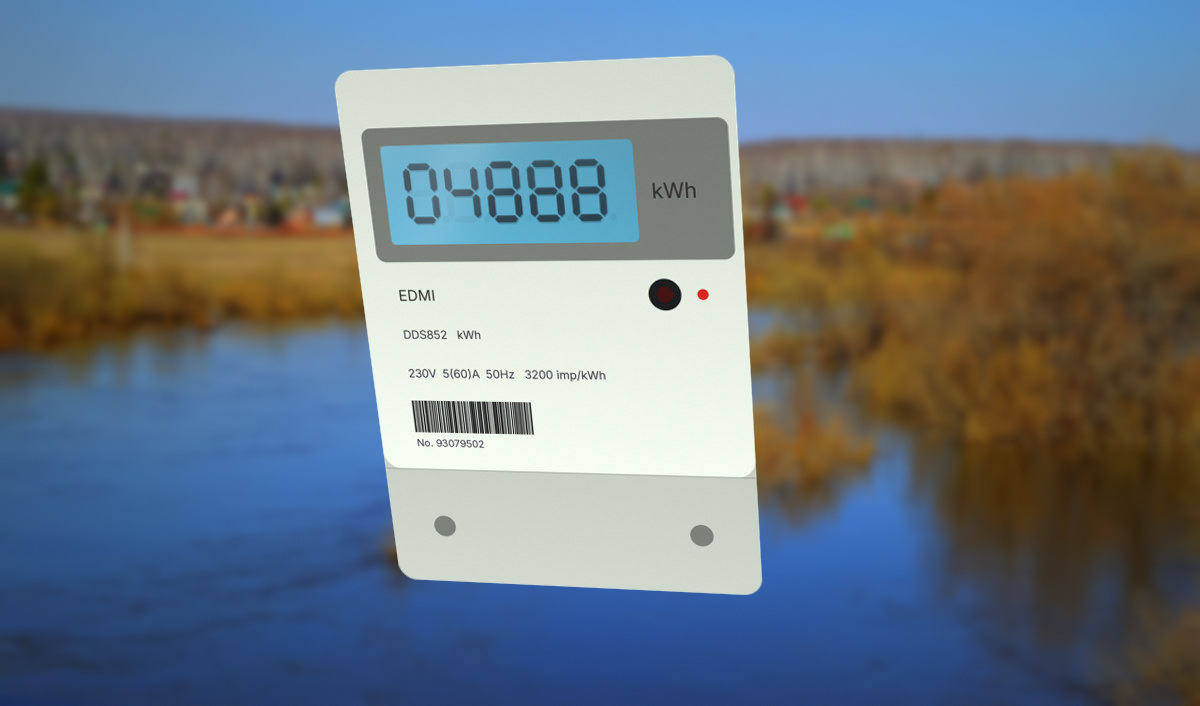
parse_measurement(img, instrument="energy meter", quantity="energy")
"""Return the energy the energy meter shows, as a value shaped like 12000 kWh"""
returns 4888 kWh
